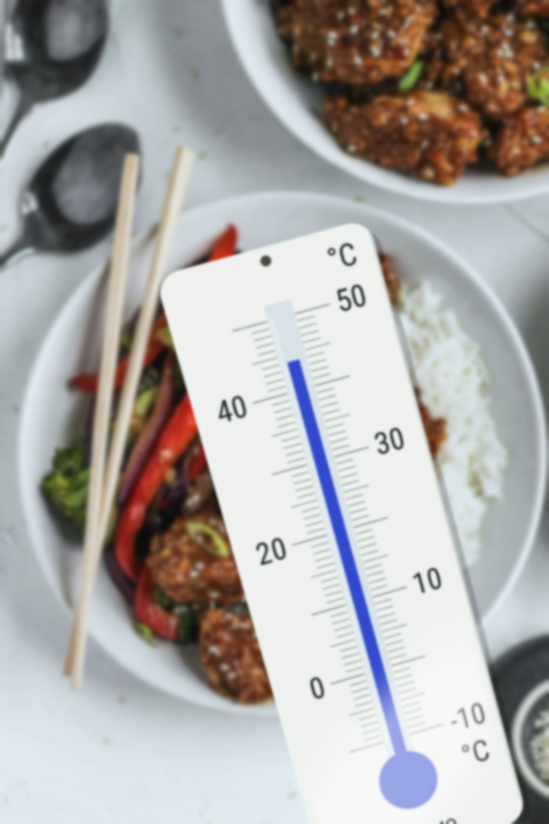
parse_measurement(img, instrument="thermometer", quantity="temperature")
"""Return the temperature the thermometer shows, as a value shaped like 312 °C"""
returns 44 °C
